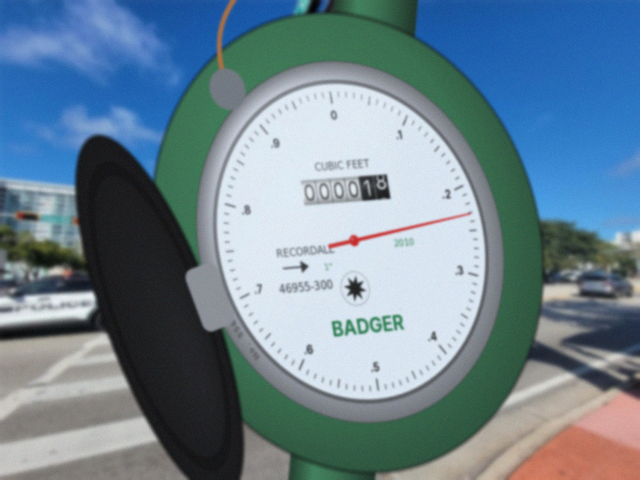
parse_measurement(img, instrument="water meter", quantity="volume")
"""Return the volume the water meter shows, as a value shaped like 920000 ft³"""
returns 18.23 ft³
